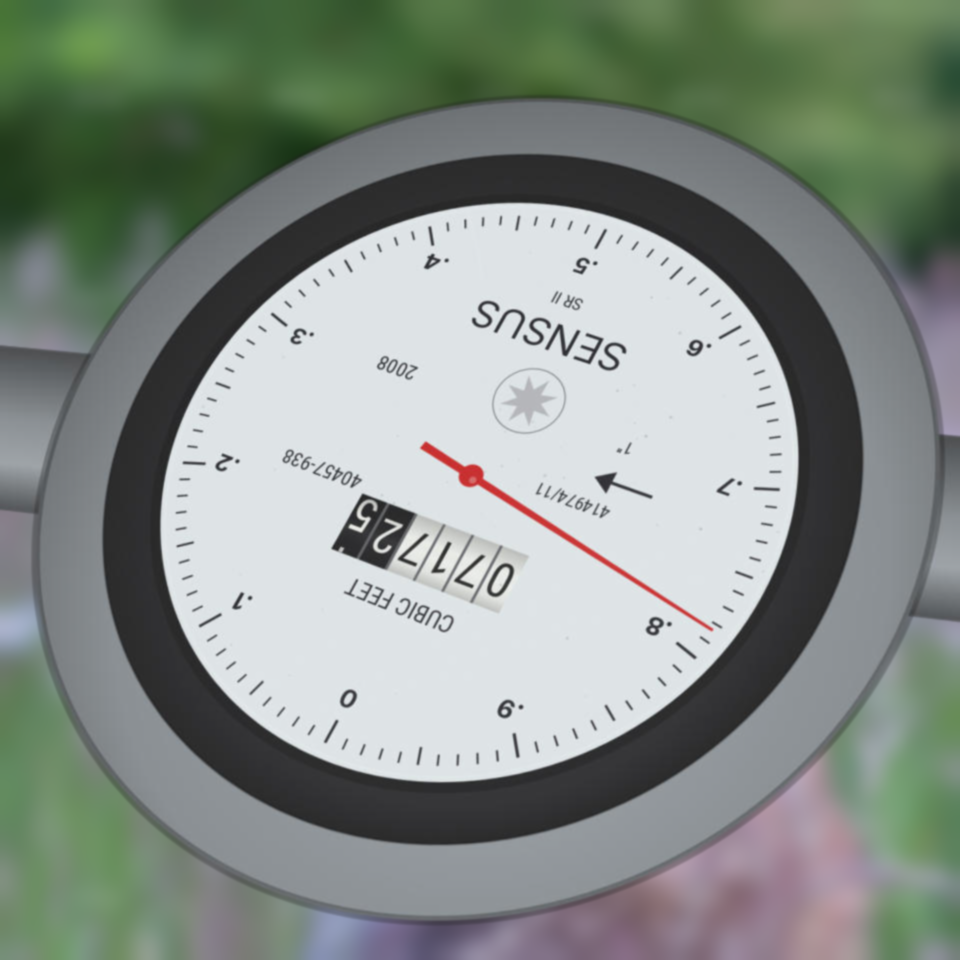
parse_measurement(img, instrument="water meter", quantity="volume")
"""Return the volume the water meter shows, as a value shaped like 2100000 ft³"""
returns 71724.78 ft³
